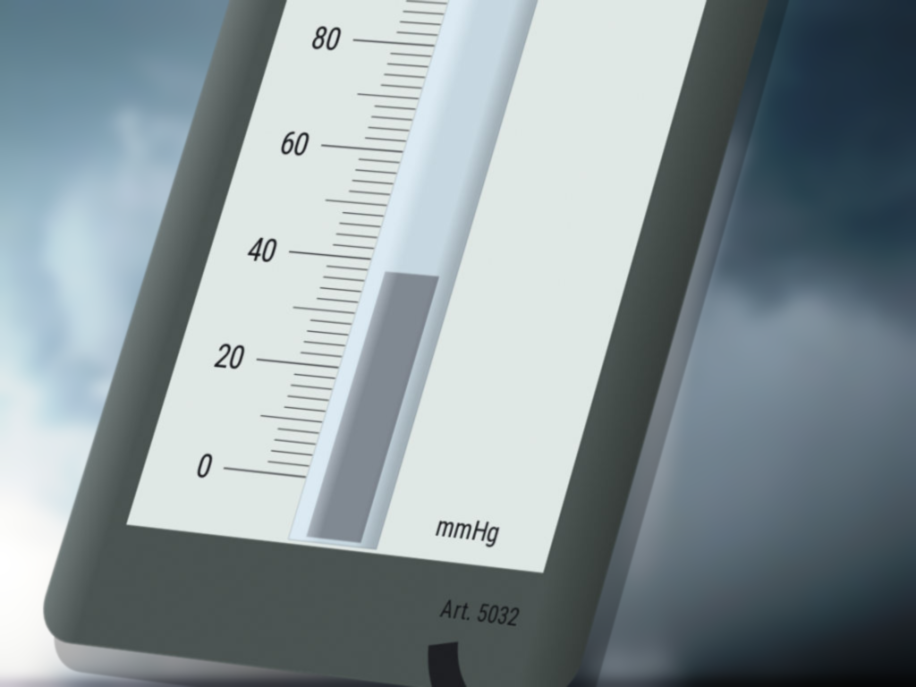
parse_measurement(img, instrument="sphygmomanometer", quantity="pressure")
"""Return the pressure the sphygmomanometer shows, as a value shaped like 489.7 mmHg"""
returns 38 mmHg
